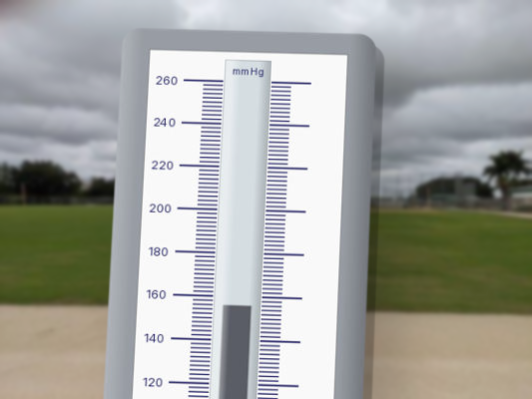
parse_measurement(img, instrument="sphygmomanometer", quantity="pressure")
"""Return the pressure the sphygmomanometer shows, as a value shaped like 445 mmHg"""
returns 156 mmHg
